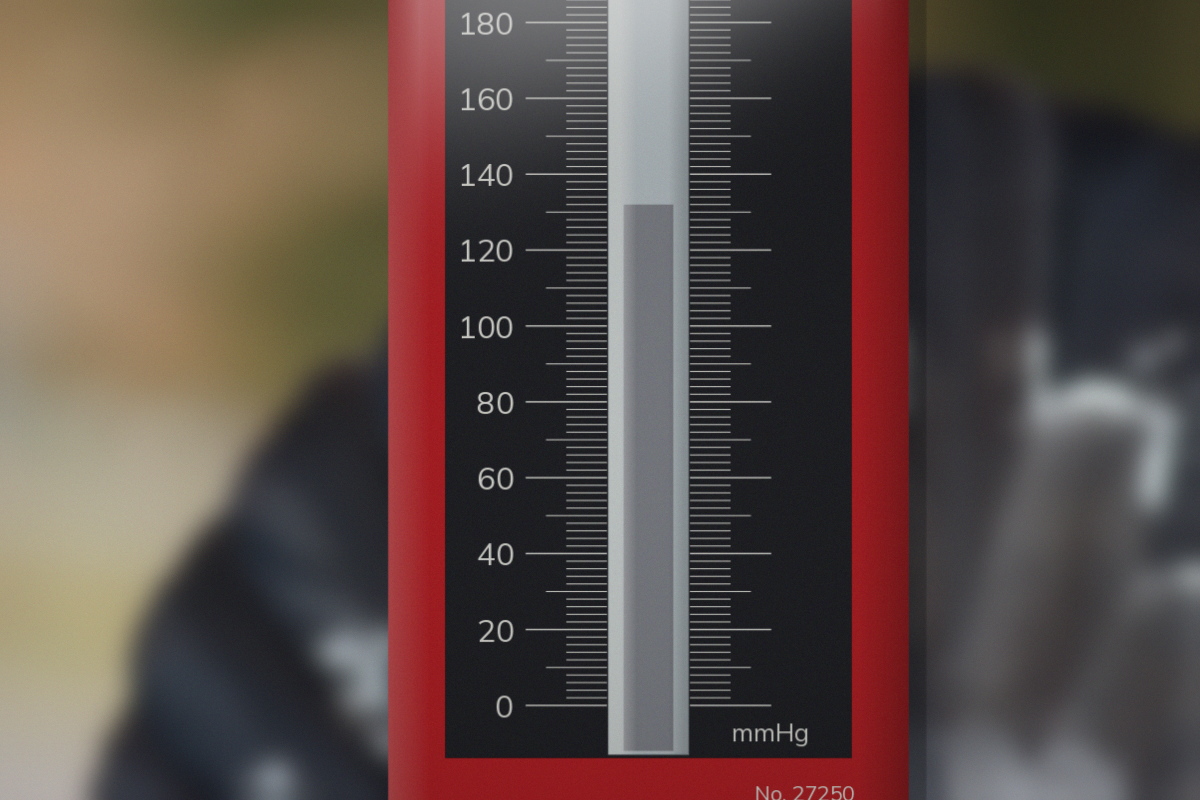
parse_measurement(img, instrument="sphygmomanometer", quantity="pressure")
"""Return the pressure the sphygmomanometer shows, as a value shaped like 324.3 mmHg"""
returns 132 mmHg
